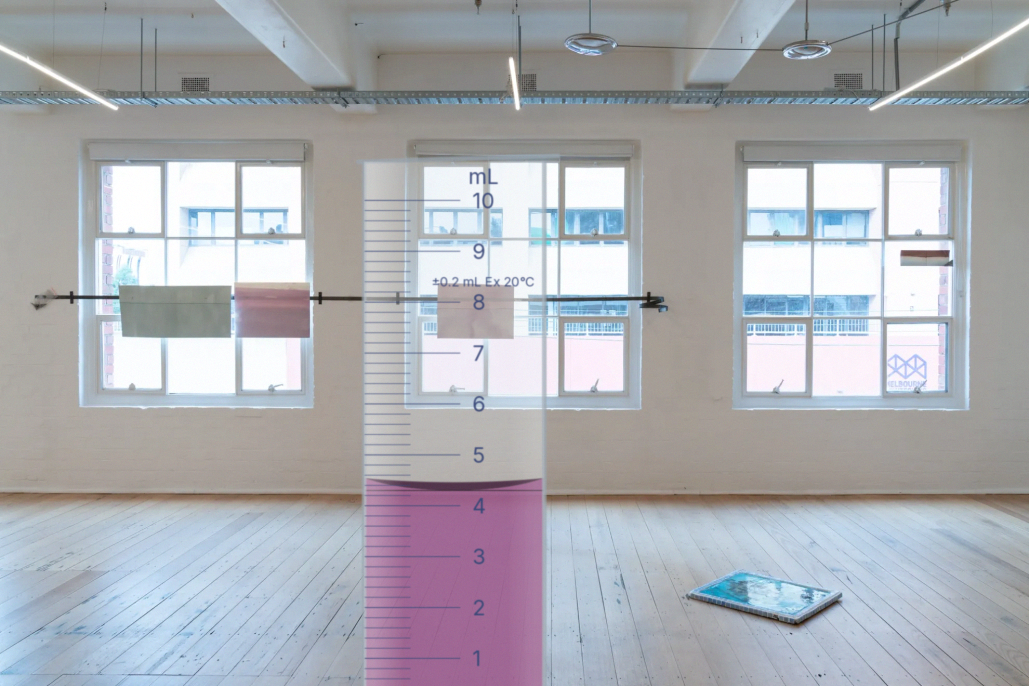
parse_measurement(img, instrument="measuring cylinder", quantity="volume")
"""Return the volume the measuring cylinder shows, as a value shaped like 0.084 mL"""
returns 4.3 mL
